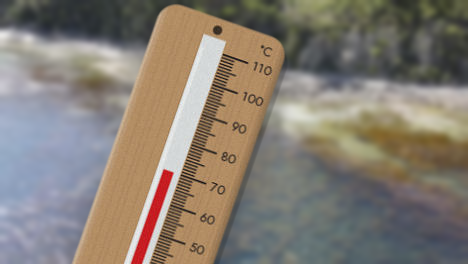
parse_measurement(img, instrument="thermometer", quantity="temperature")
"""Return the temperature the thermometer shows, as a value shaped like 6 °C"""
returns 70 °C
